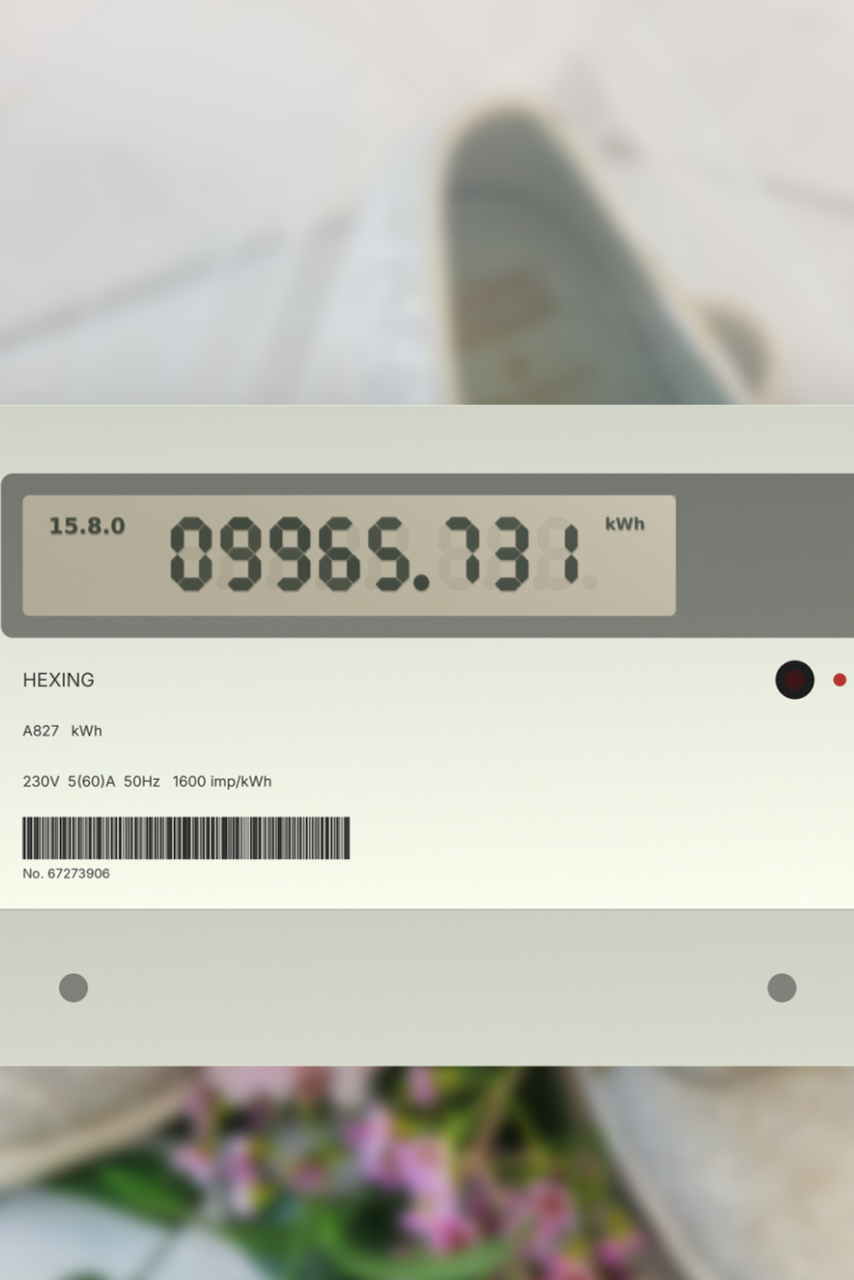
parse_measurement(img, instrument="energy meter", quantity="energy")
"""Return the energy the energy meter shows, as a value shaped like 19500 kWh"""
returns 9965.731 kWh
